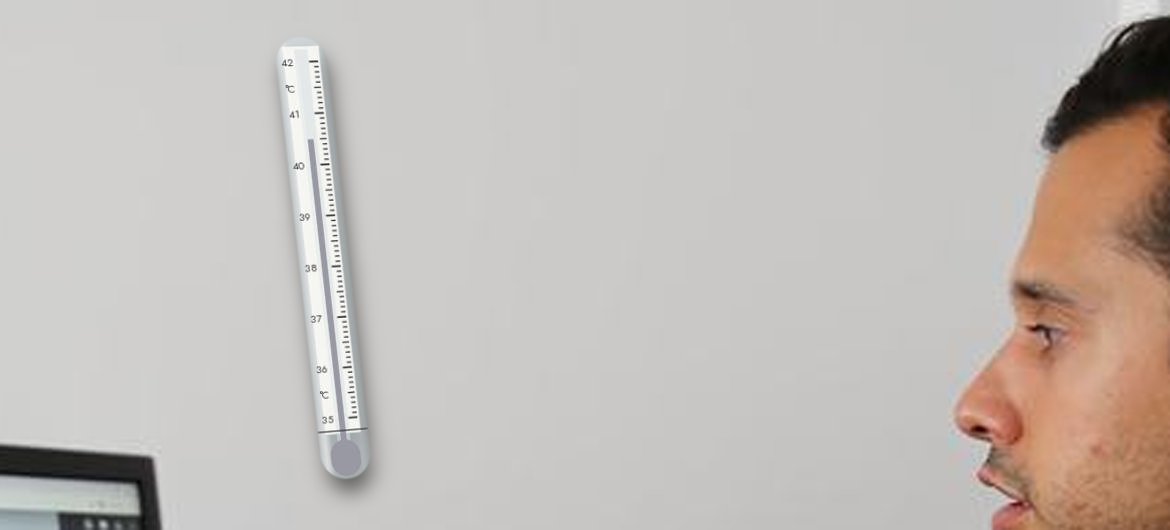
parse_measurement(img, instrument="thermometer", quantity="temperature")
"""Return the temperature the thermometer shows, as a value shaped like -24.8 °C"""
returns 40.5 °C
